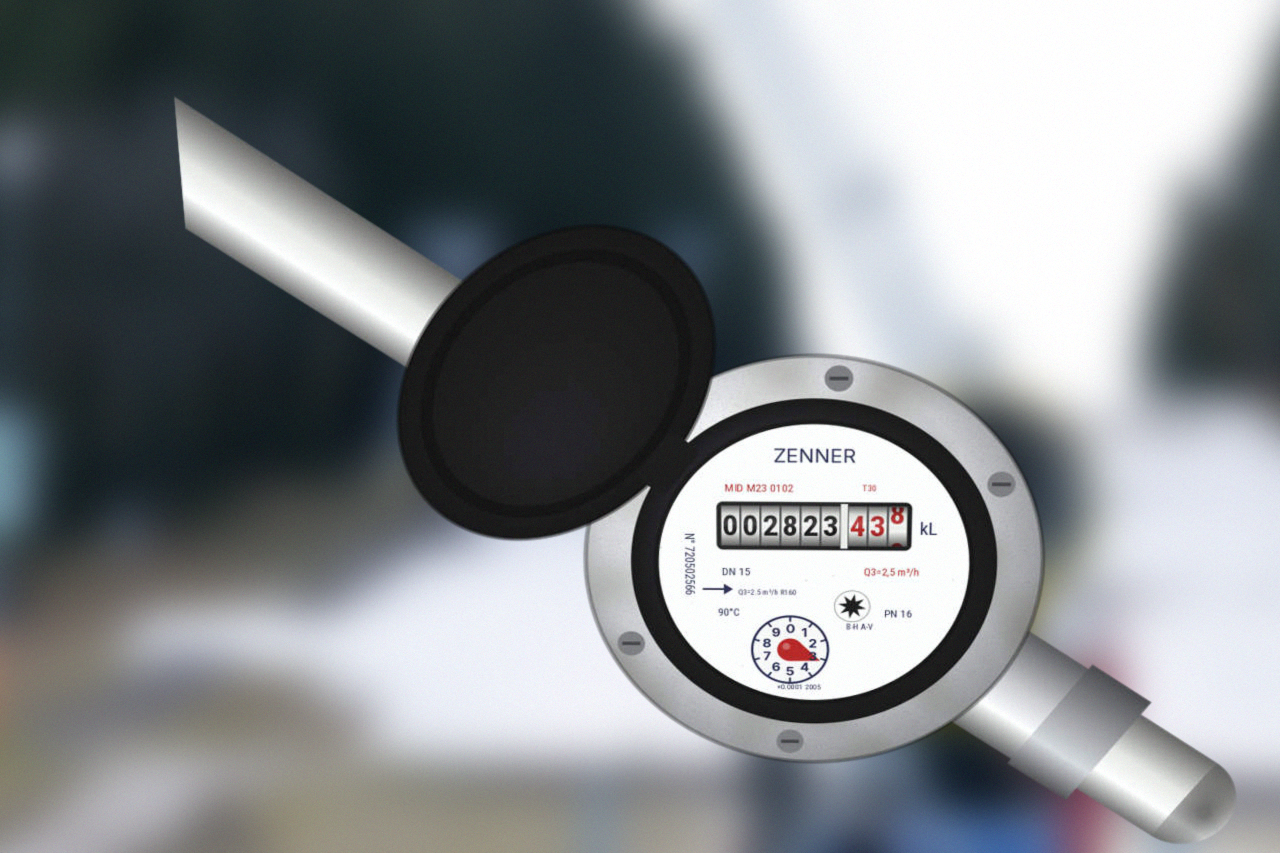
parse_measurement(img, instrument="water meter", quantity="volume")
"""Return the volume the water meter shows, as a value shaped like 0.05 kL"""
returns 2823.4383 kL
